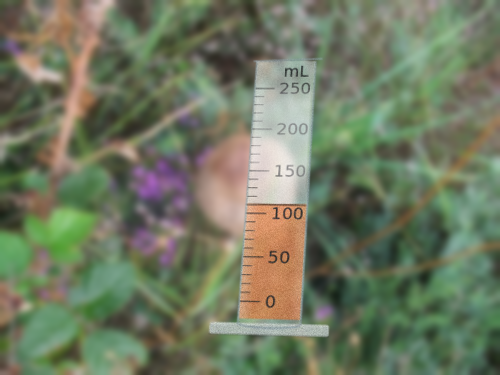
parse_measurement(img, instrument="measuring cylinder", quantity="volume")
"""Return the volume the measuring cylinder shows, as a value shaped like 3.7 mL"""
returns 110 mL
